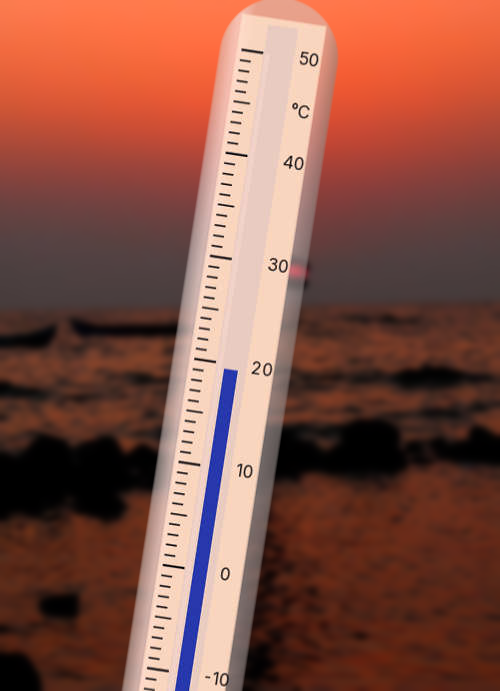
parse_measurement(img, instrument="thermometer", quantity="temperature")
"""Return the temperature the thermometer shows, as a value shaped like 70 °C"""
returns 19.5 °C
